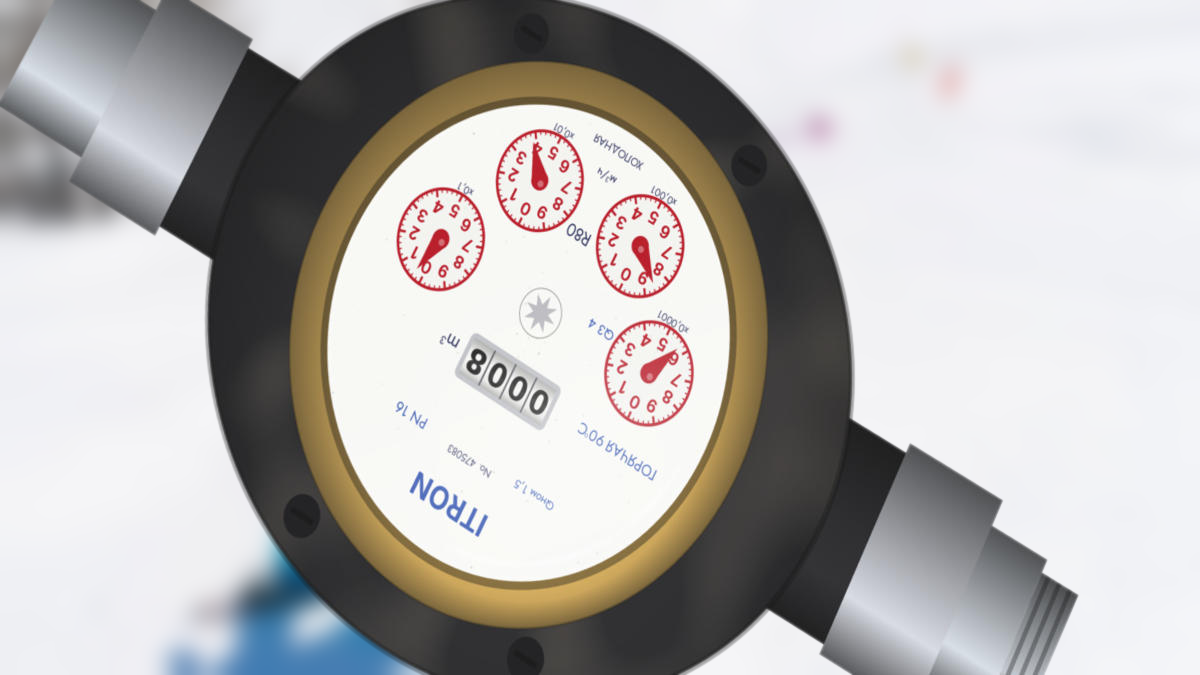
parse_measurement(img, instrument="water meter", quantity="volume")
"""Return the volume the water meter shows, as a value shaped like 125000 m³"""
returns 8.0385 m³
